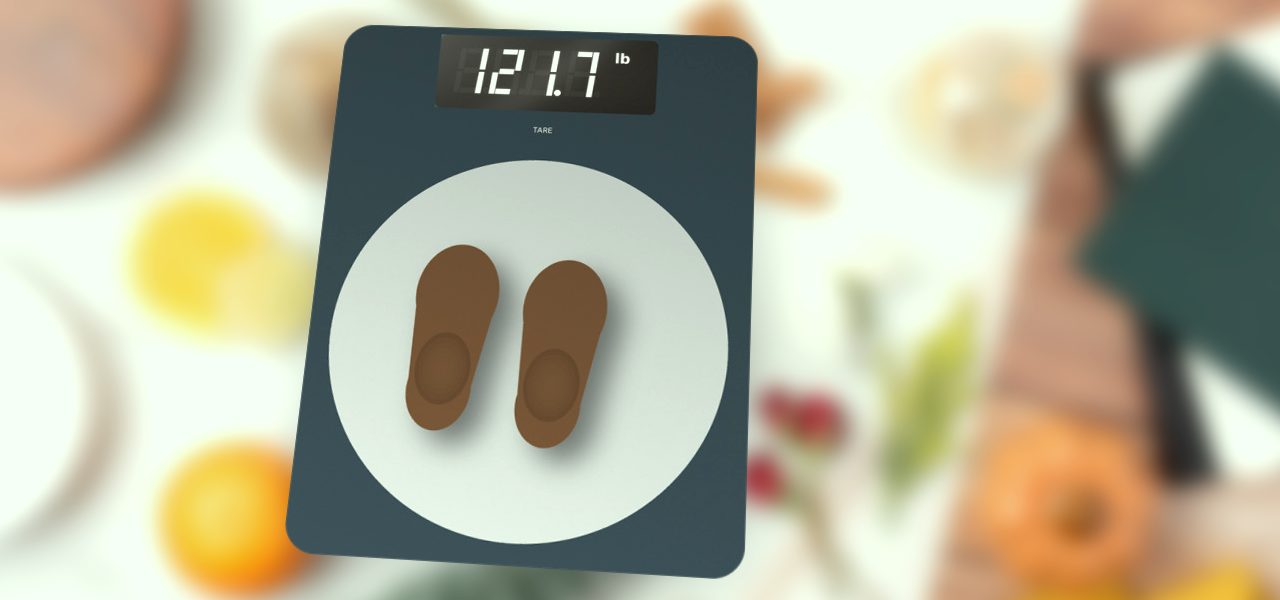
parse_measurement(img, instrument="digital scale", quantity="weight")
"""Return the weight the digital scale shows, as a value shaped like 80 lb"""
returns 121.7 lb
